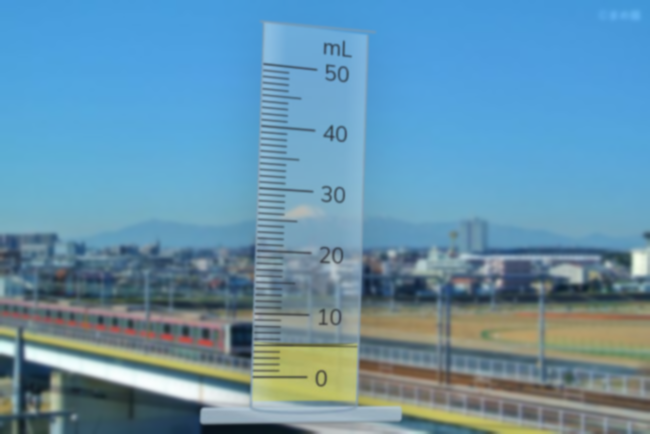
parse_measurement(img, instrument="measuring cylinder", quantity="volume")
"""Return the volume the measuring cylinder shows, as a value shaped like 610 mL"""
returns 5 mL
